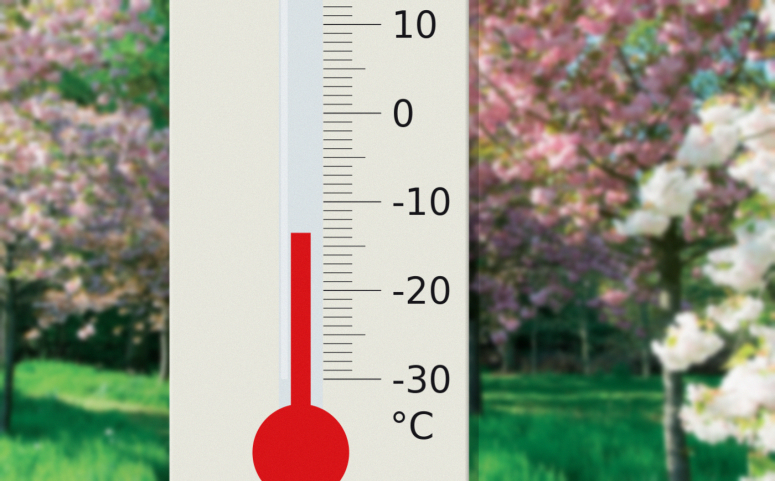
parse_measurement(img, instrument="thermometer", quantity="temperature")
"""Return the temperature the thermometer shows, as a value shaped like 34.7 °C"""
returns -13.5 °C
